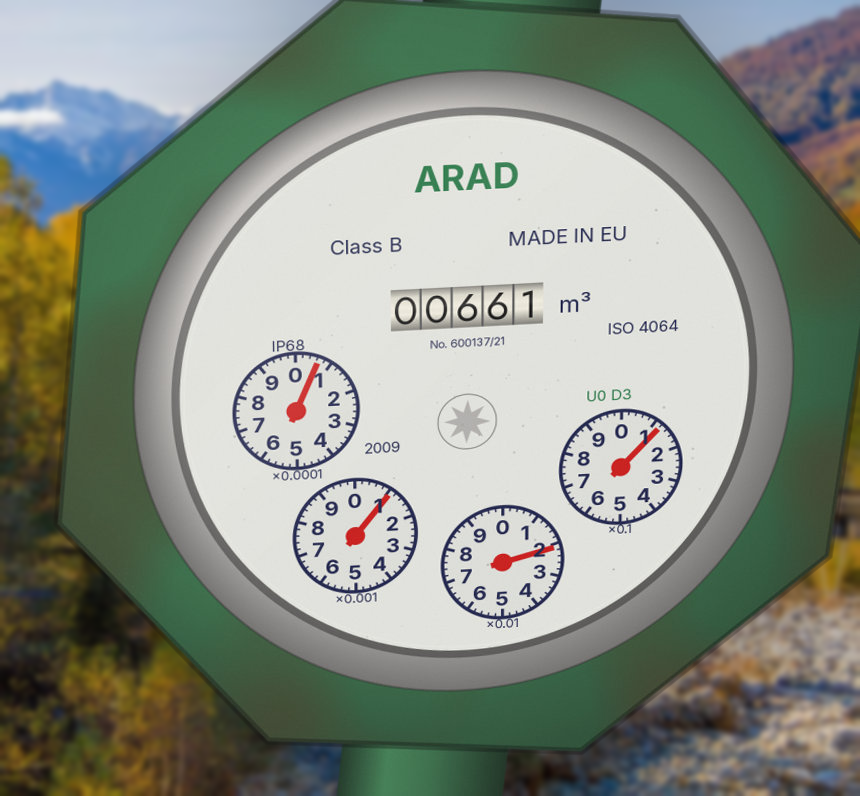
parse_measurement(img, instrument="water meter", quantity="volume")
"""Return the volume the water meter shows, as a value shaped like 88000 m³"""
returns 661.1210 m³
